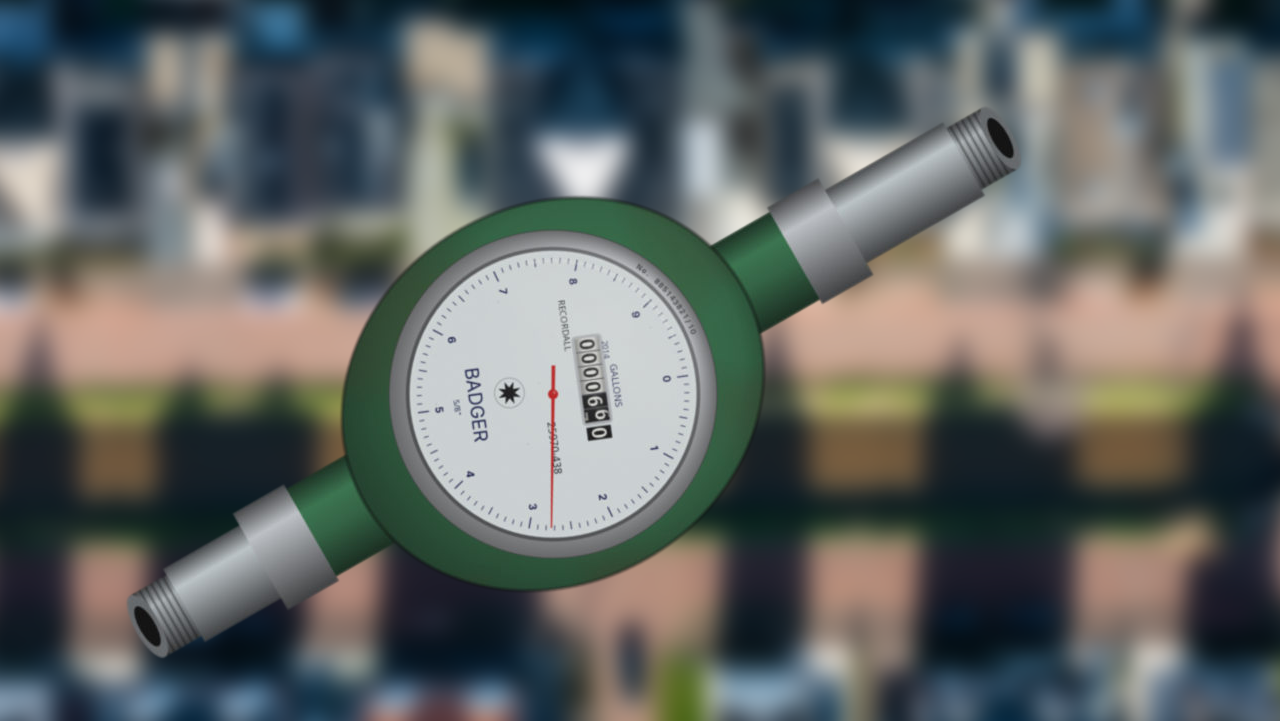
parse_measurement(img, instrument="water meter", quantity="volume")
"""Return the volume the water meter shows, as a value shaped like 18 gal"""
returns 662.7 gal
